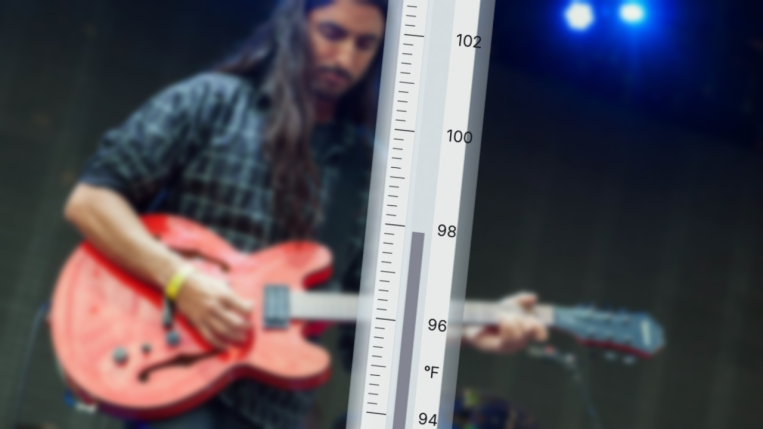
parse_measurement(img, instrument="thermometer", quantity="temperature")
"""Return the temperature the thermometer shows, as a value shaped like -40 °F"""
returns 97.9 °F
